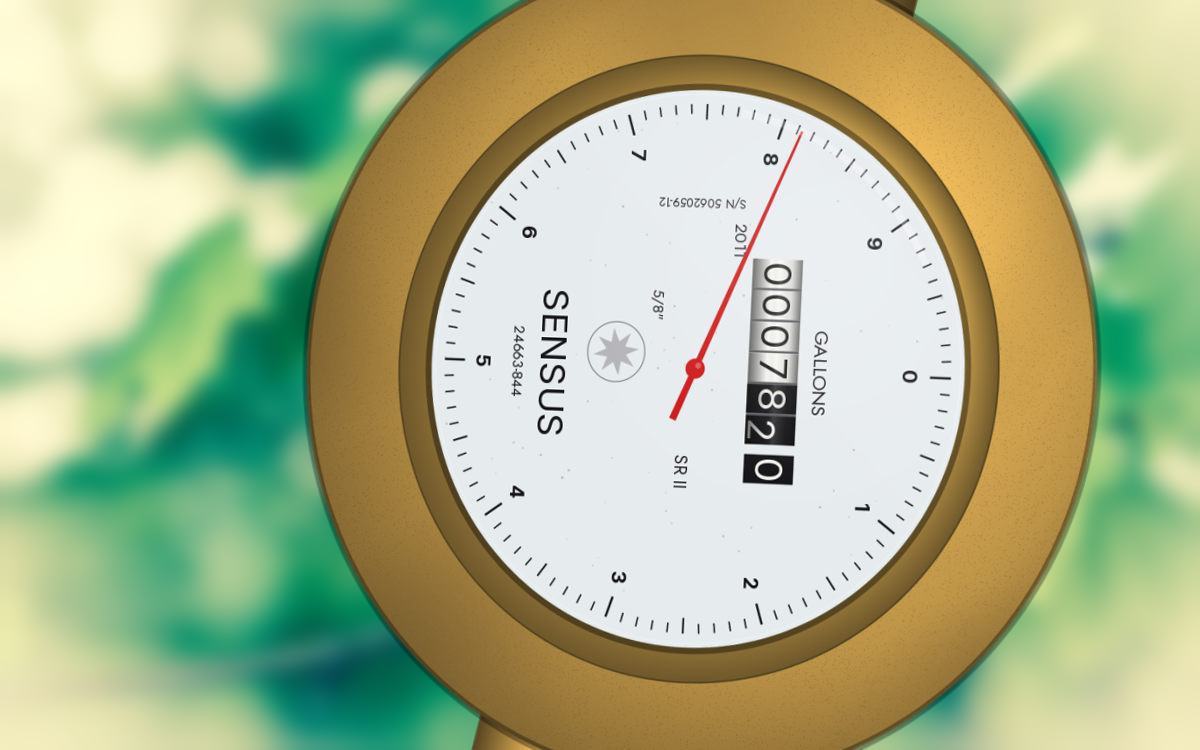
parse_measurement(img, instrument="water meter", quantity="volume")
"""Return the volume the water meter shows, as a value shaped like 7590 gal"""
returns 7818.1 gal
